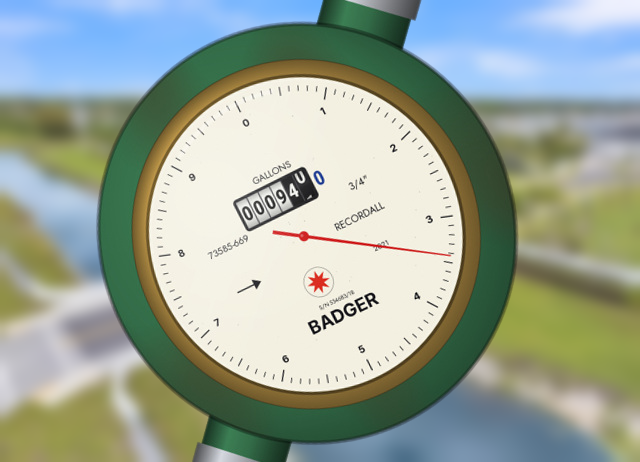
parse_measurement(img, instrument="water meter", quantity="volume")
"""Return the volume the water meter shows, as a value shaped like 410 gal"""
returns 9403.4 gal
